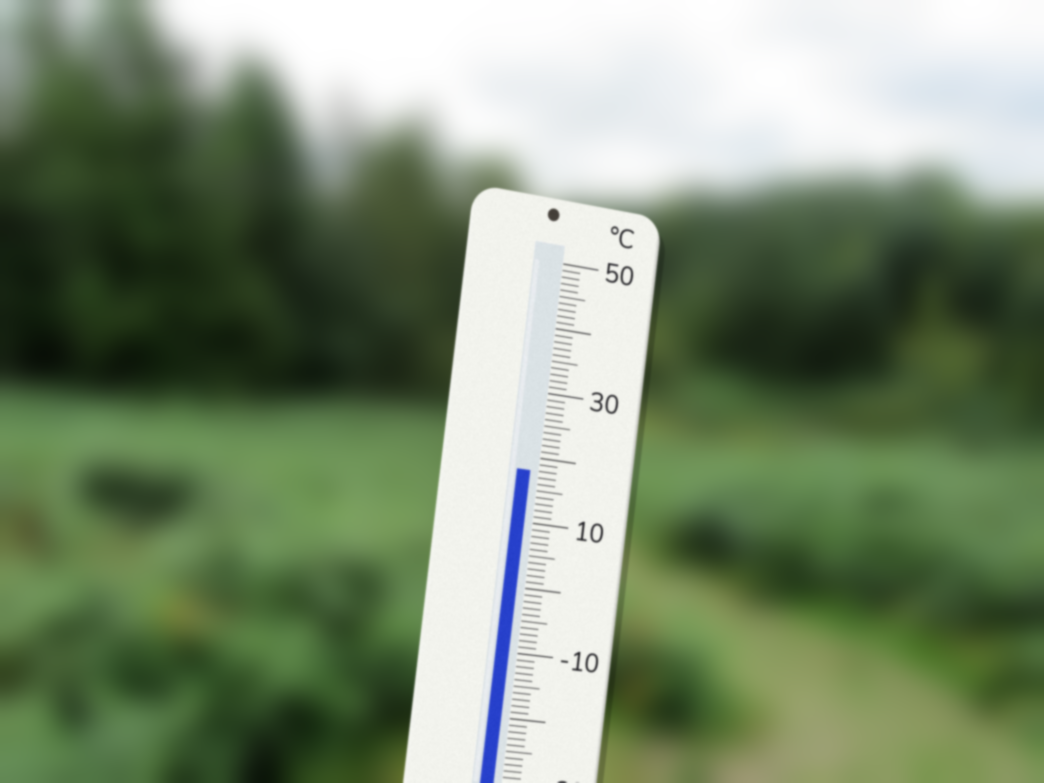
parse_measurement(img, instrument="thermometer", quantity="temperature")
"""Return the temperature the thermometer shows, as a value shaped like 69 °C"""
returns 18 °C
